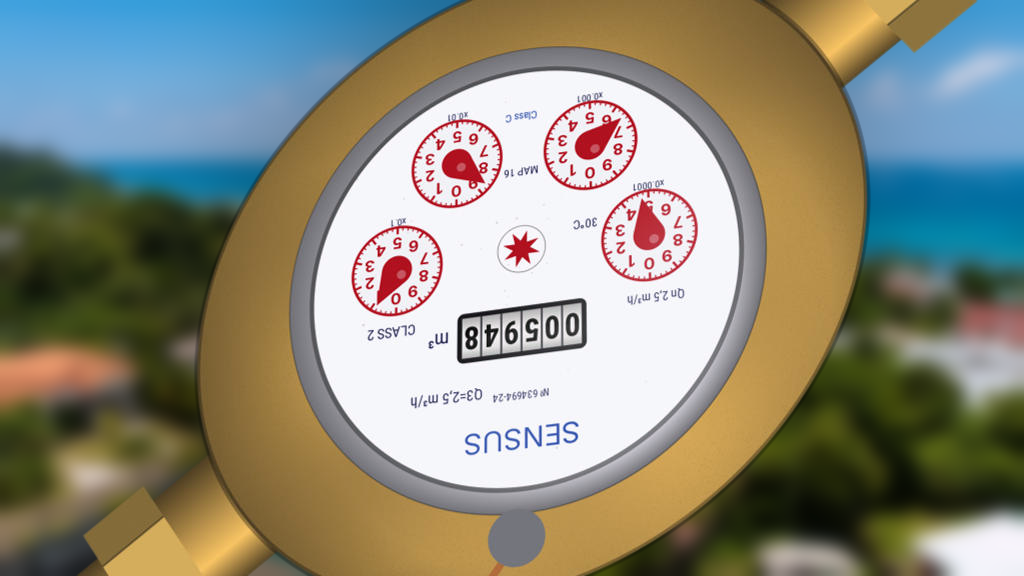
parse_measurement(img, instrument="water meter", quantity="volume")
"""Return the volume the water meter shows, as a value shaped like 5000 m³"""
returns 5948.0864 m³
